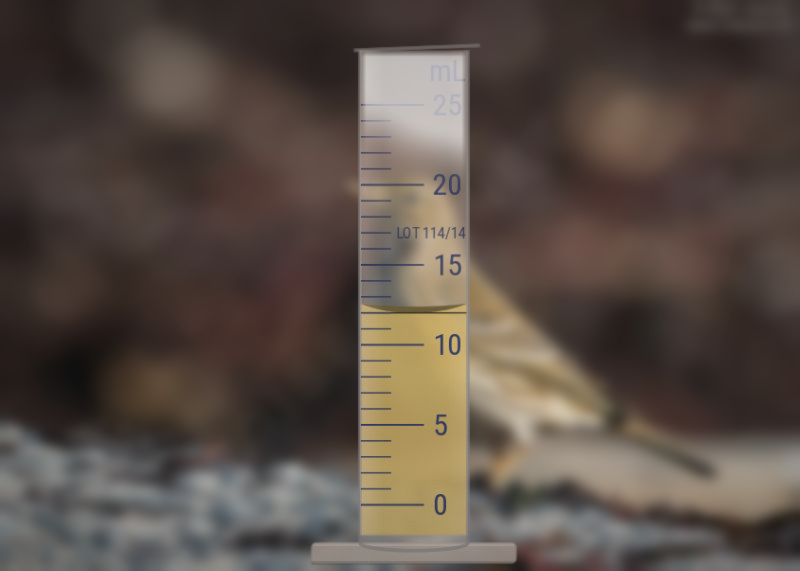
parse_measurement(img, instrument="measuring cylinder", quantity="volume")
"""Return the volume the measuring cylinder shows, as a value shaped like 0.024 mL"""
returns 12 mL
